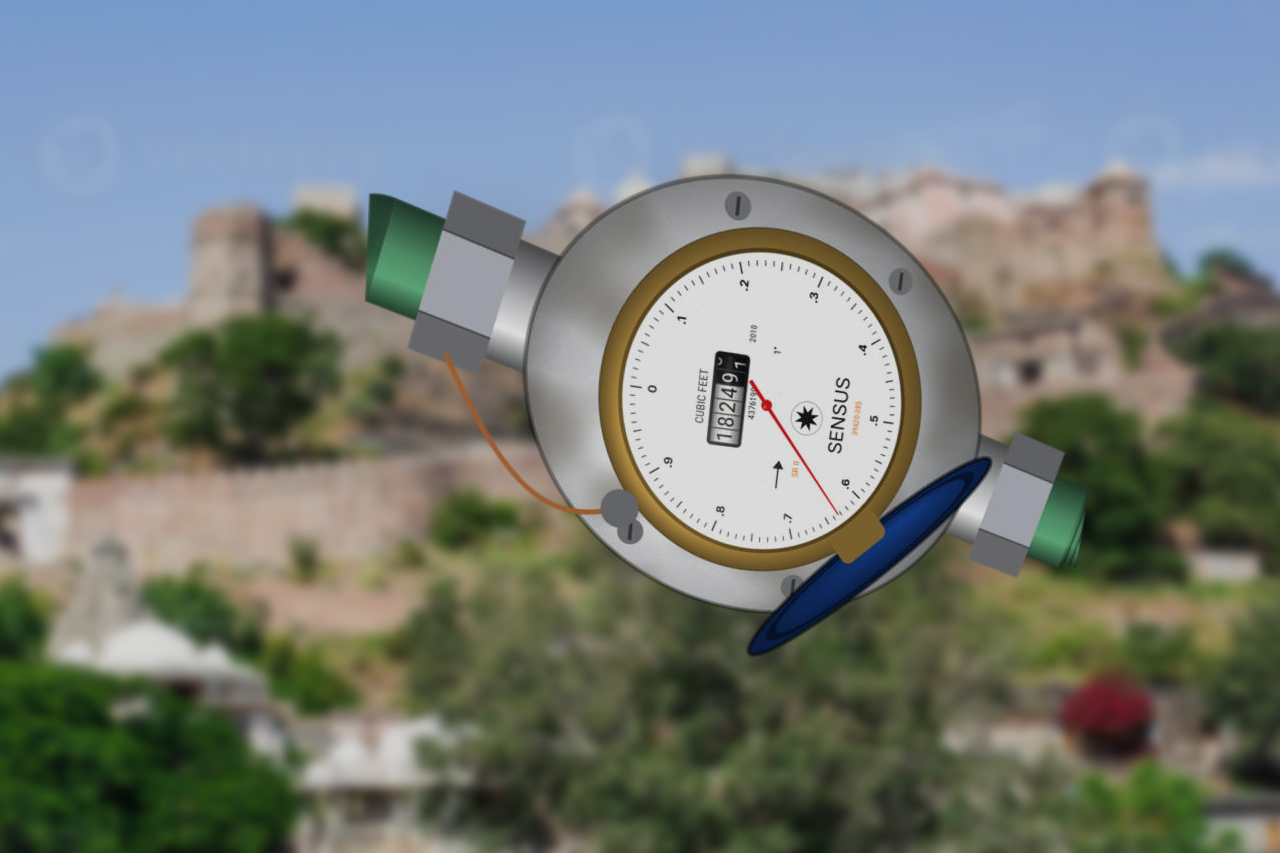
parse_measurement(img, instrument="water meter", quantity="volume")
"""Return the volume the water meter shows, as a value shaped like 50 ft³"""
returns 182490.63 ft³
